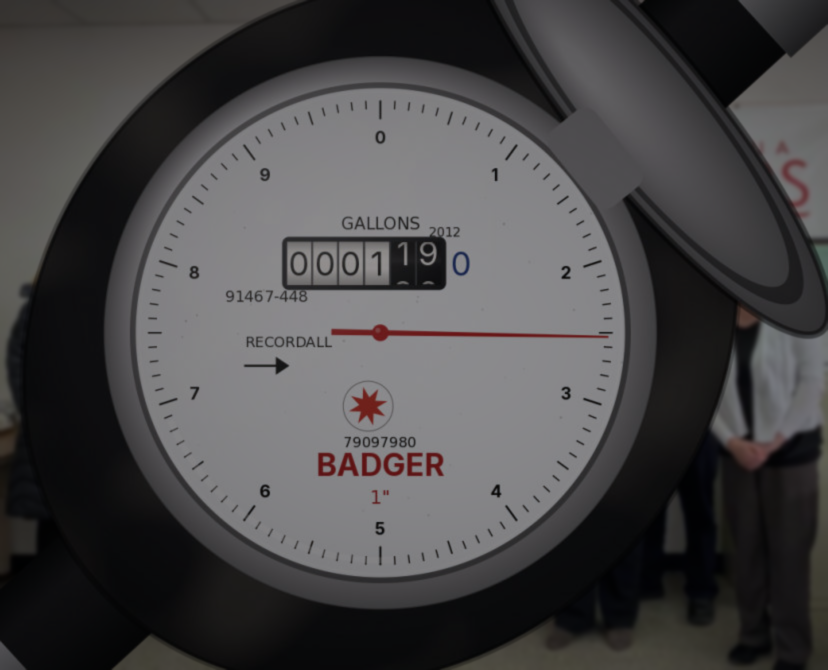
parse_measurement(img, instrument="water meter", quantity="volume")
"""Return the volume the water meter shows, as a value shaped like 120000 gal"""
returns 1192.5 gal
